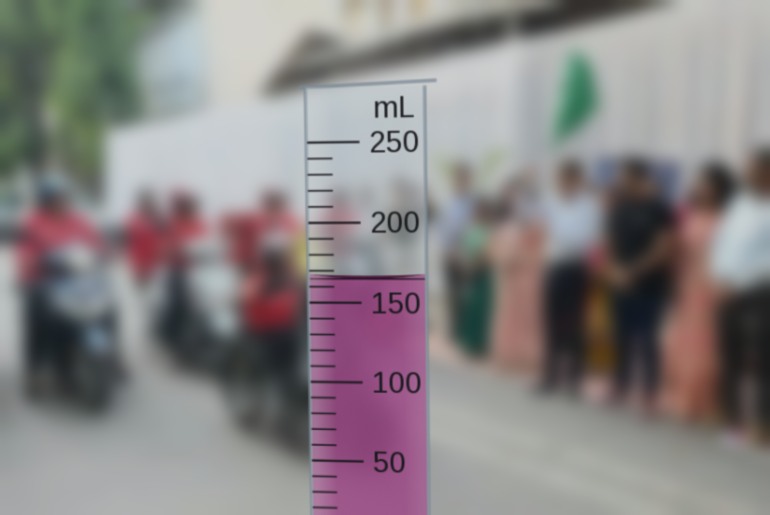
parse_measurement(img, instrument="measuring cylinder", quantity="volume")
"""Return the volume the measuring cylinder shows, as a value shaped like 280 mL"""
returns 165 mL
